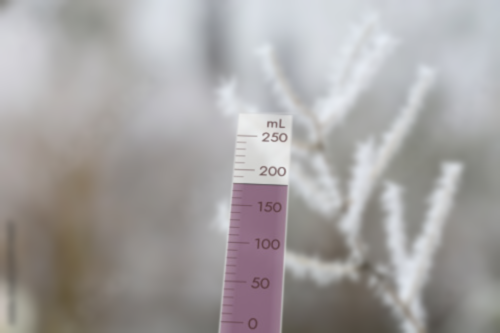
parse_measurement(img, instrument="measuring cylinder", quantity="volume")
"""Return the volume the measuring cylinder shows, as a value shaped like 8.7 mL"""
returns 180 mL
